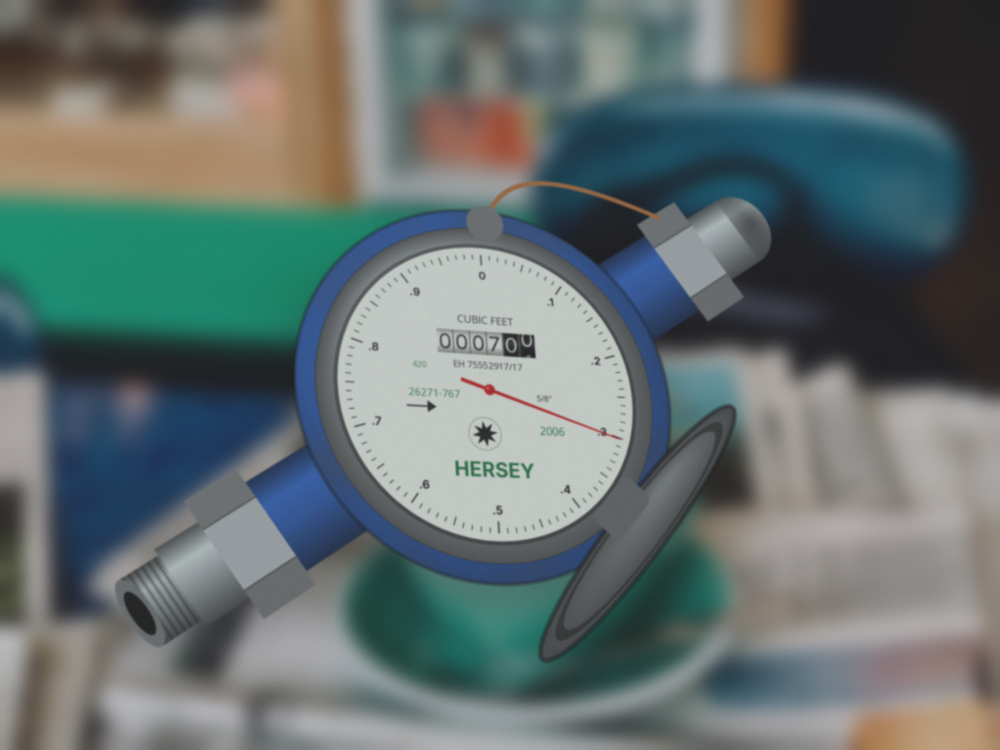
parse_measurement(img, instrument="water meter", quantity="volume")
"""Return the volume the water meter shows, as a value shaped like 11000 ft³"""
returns 700.30 ft³
